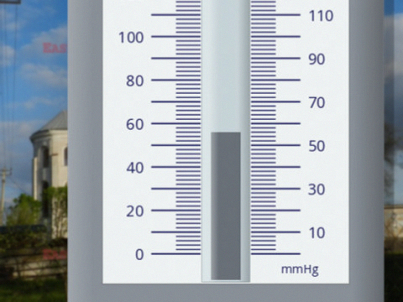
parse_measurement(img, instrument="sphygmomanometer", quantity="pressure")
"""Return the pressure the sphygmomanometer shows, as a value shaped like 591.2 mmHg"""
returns 56 mmHg
